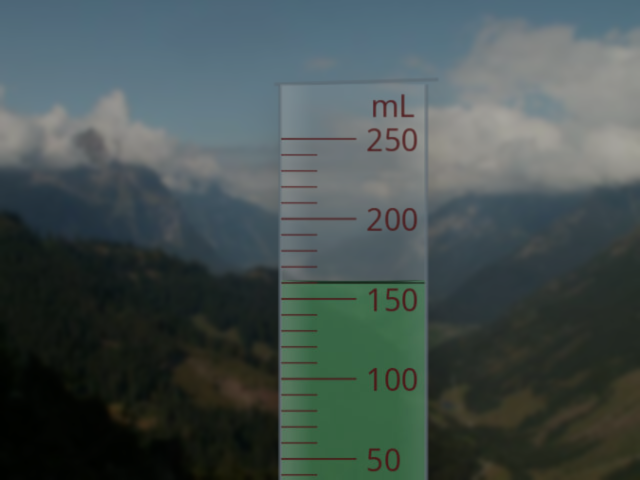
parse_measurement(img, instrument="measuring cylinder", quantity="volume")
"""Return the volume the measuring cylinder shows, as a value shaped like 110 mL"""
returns 160 mL
